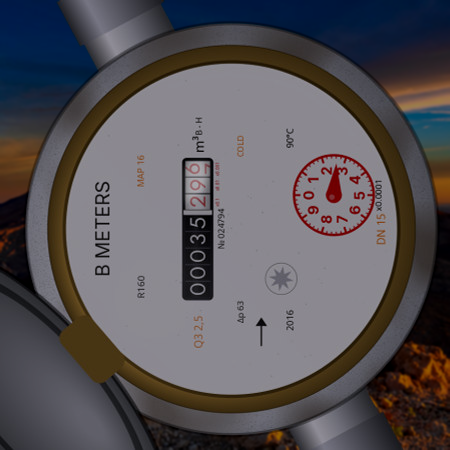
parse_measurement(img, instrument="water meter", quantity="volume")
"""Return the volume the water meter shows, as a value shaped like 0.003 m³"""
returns 35.2962 m³
